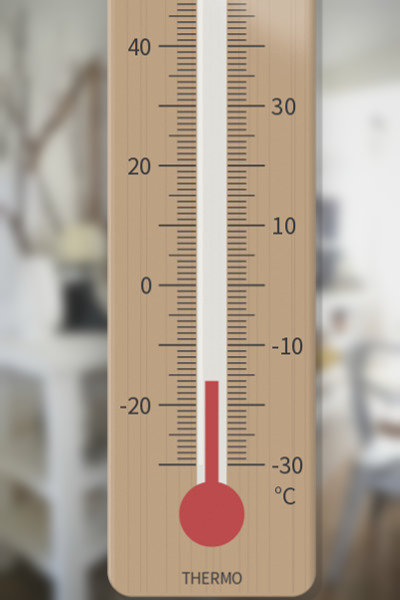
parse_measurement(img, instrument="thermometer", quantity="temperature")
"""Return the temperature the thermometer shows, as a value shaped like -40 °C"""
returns -16 °C
